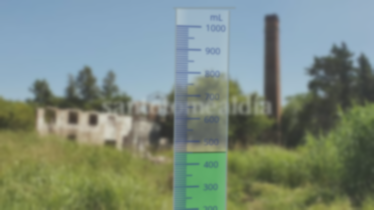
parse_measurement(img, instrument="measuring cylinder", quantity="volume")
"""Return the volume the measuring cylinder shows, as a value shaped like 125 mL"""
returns 450 mL
